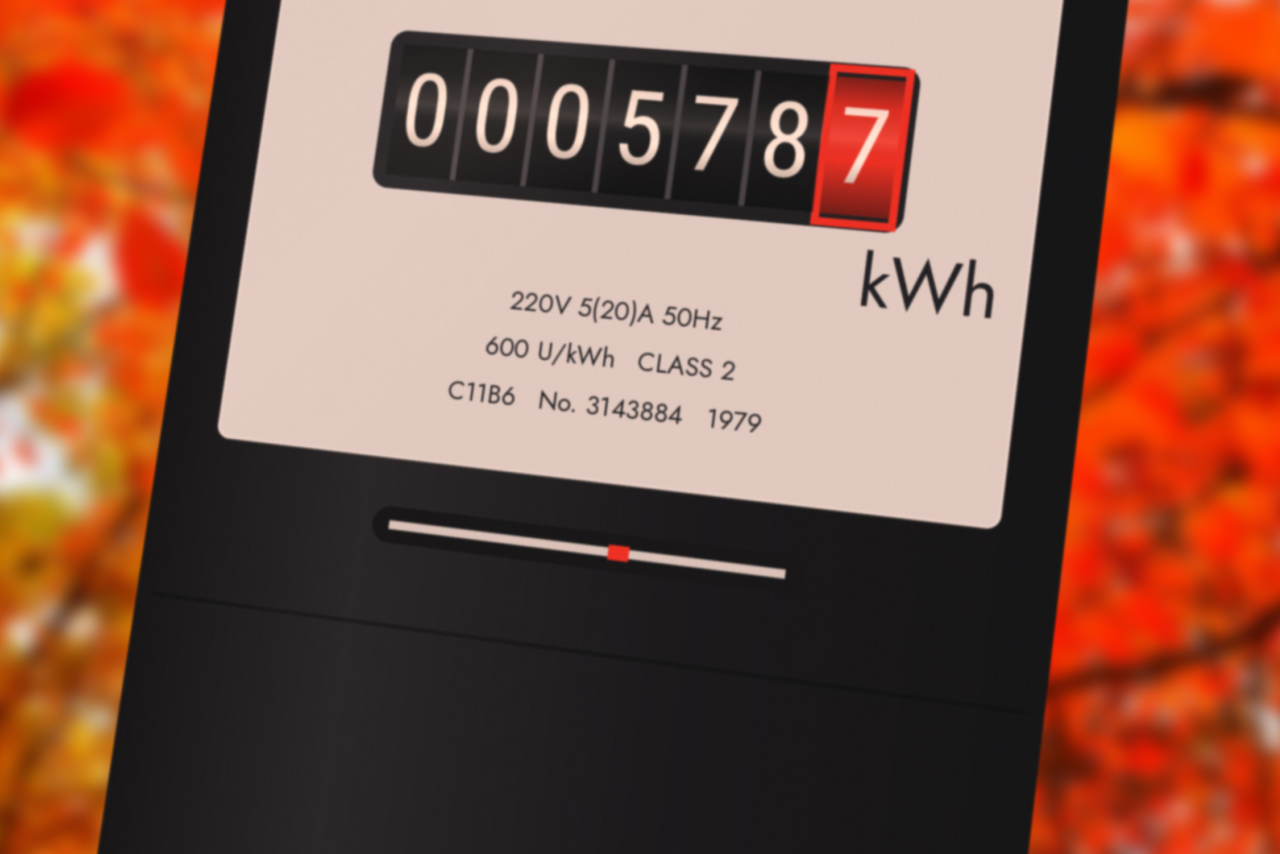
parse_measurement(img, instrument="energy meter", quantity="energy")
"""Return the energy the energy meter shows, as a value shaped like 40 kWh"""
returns 578.7 kWh
